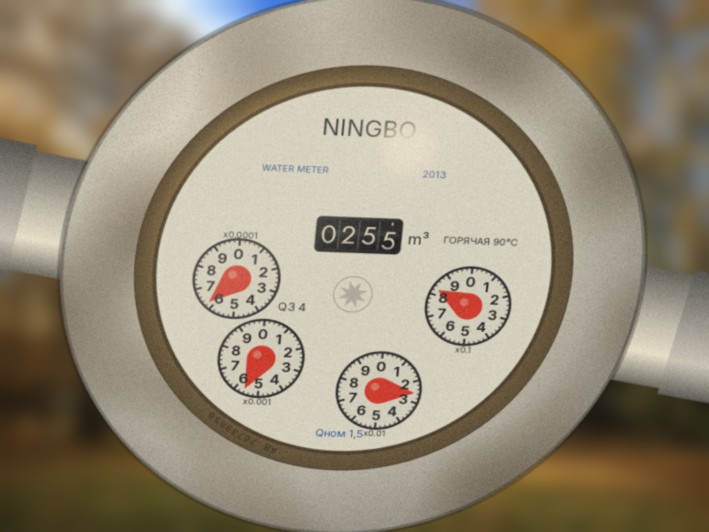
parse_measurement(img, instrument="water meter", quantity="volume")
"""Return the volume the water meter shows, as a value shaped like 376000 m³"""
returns 254.8256 m³
